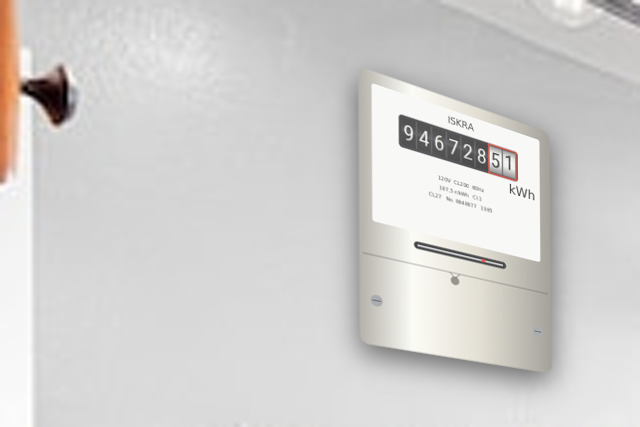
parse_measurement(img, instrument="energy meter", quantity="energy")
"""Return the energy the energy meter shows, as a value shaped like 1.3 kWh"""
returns 946728.51 kWh
